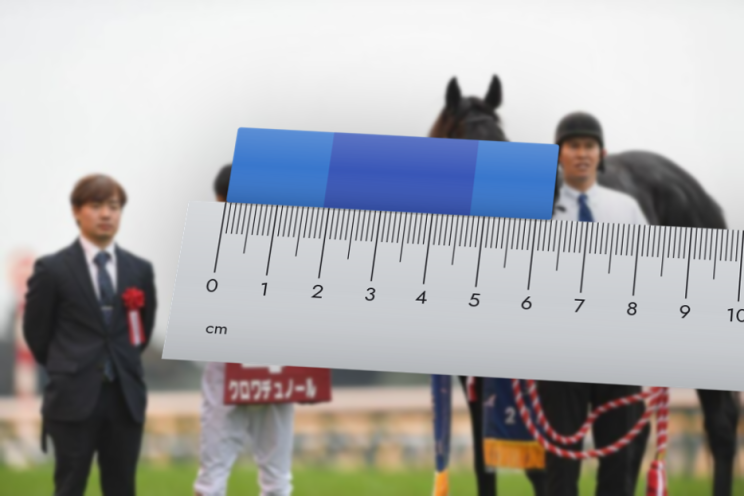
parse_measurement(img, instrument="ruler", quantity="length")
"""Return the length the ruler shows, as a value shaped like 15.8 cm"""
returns 6.3 cm
